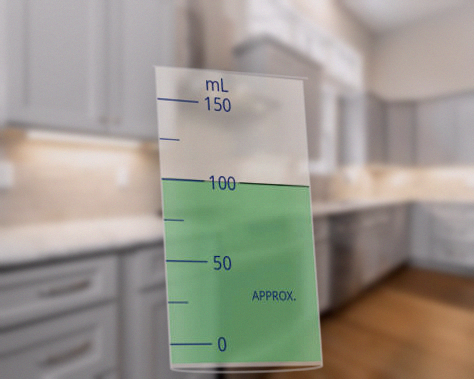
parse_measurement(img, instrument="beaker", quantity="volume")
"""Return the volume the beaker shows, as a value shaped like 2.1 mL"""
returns 100 mL
